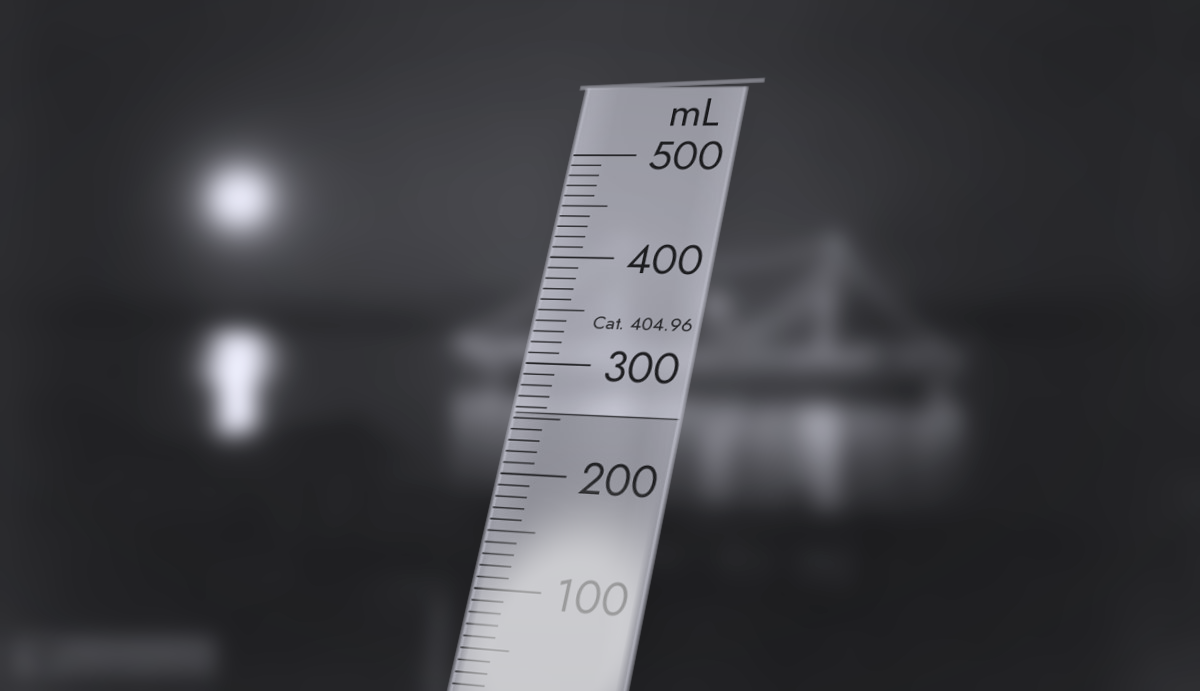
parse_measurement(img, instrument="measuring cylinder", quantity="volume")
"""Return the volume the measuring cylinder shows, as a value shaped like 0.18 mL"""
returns 255 mL
